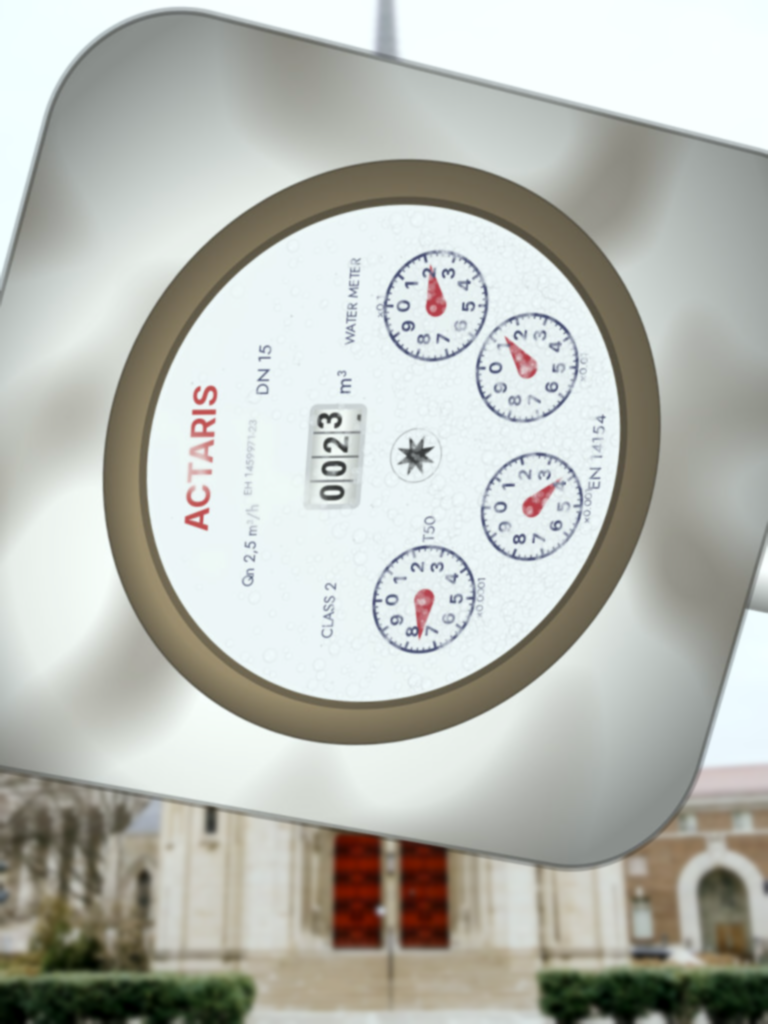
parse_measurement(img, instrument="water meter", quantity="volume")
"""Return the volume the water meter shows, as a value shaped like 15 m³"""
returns 23.2137 m³
